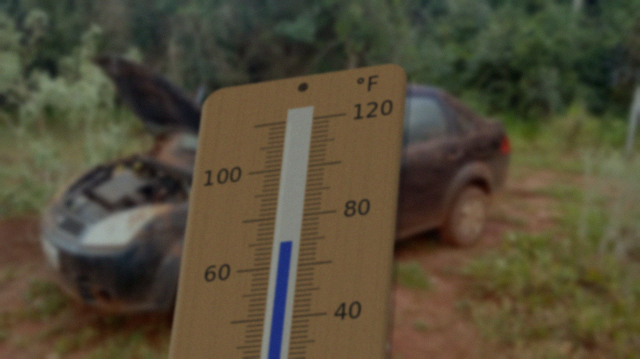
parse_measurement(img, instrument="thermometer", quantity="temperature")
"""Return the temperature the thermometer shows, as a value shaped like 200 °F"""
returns 70 °F
